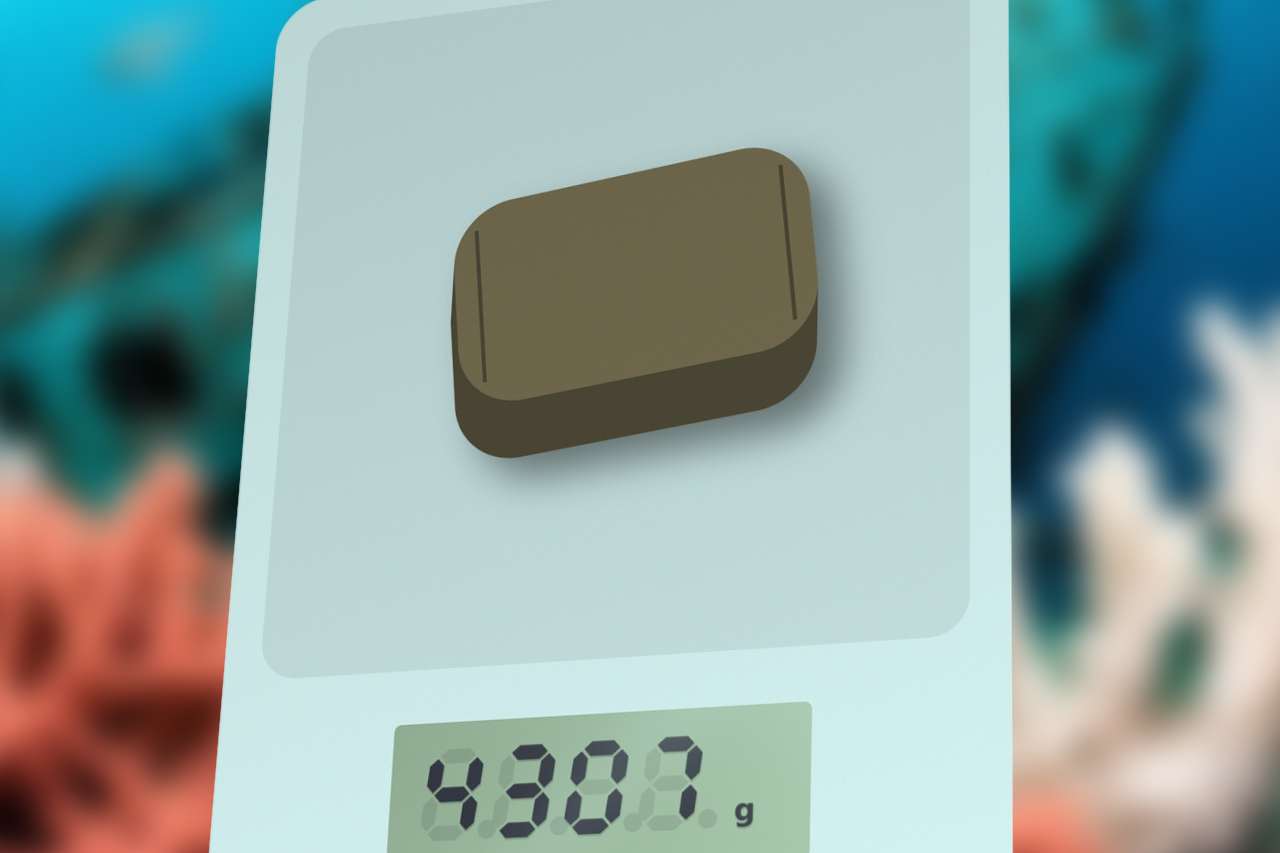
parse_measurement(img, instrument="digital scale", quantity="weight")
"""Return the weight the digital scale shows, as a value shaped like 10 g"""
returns 4307 g
